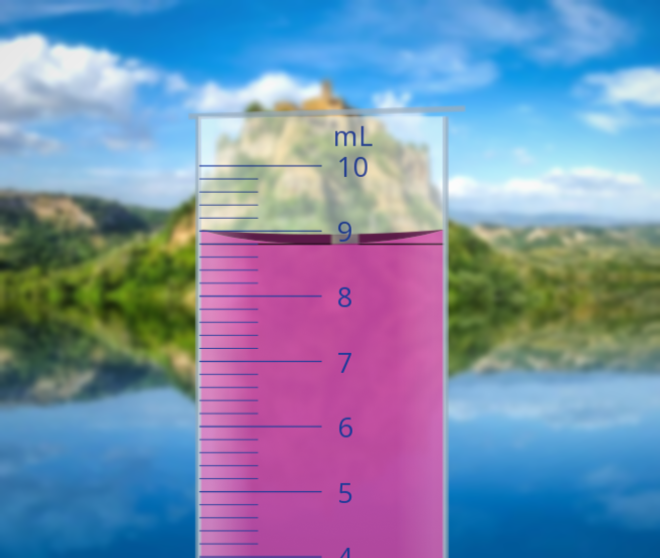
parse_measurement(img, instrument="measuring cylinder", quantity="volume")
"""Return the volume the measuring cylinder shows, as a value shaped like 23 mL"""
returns 8.8 mL
